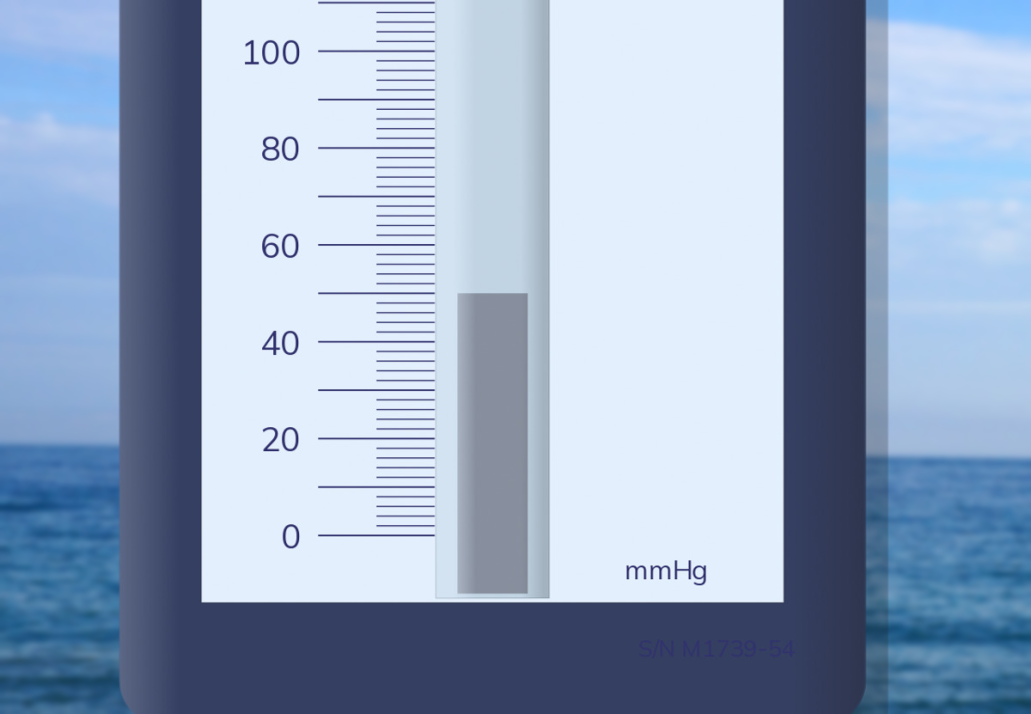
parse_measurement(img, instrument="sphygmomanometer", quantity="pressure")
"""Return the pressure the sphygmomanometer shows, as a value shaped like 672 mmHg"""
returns 50 mmHg
